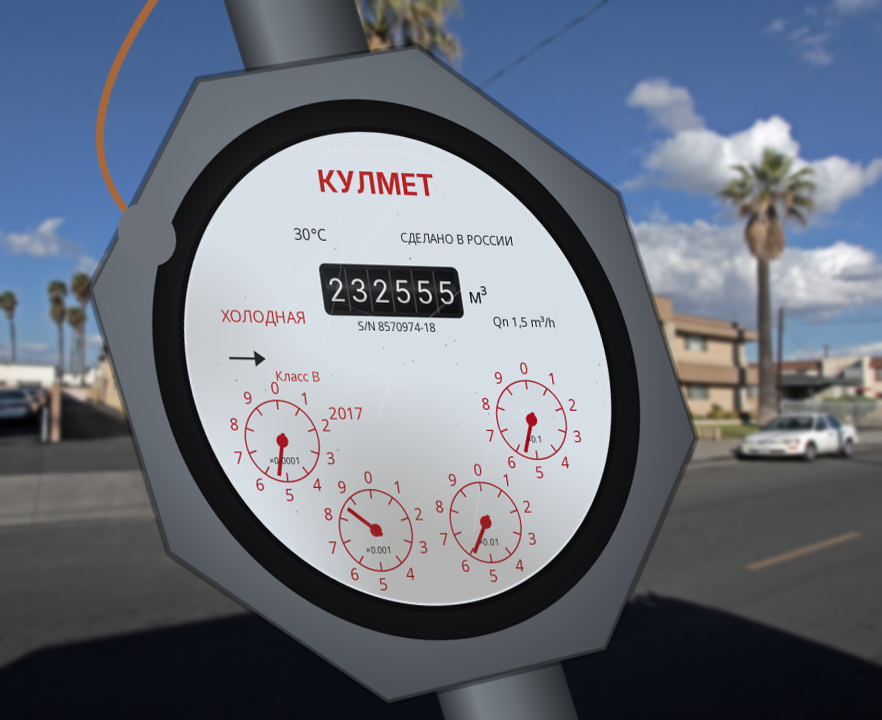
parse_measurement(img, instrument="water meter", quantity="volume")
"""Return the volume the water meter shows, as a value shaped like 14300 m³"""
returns 232555.5585 m³
